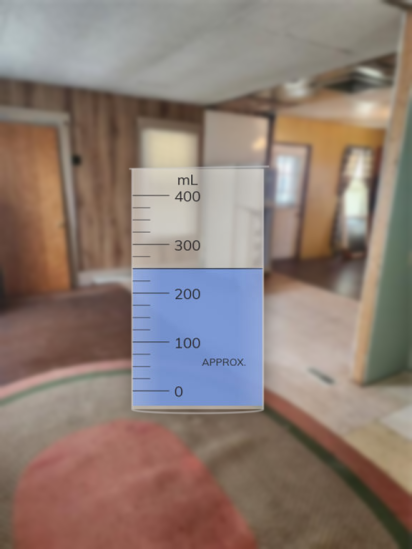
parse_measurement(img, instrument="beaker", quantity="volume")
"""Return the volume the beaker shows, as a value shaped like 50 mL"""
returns 250 mL
